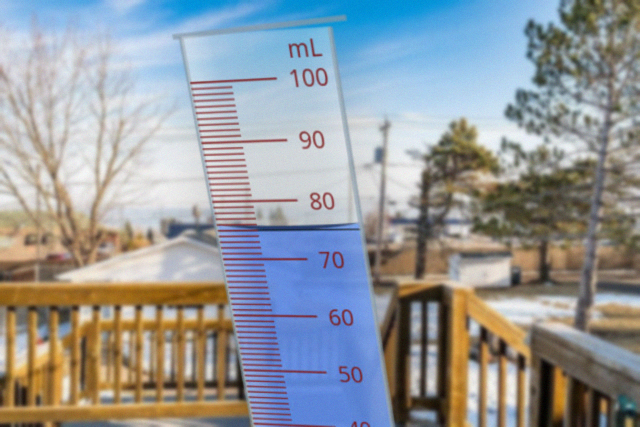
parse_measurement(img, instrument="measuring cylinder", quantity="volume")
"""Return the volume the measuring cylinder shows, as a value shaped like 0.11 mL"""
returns 75 mL
